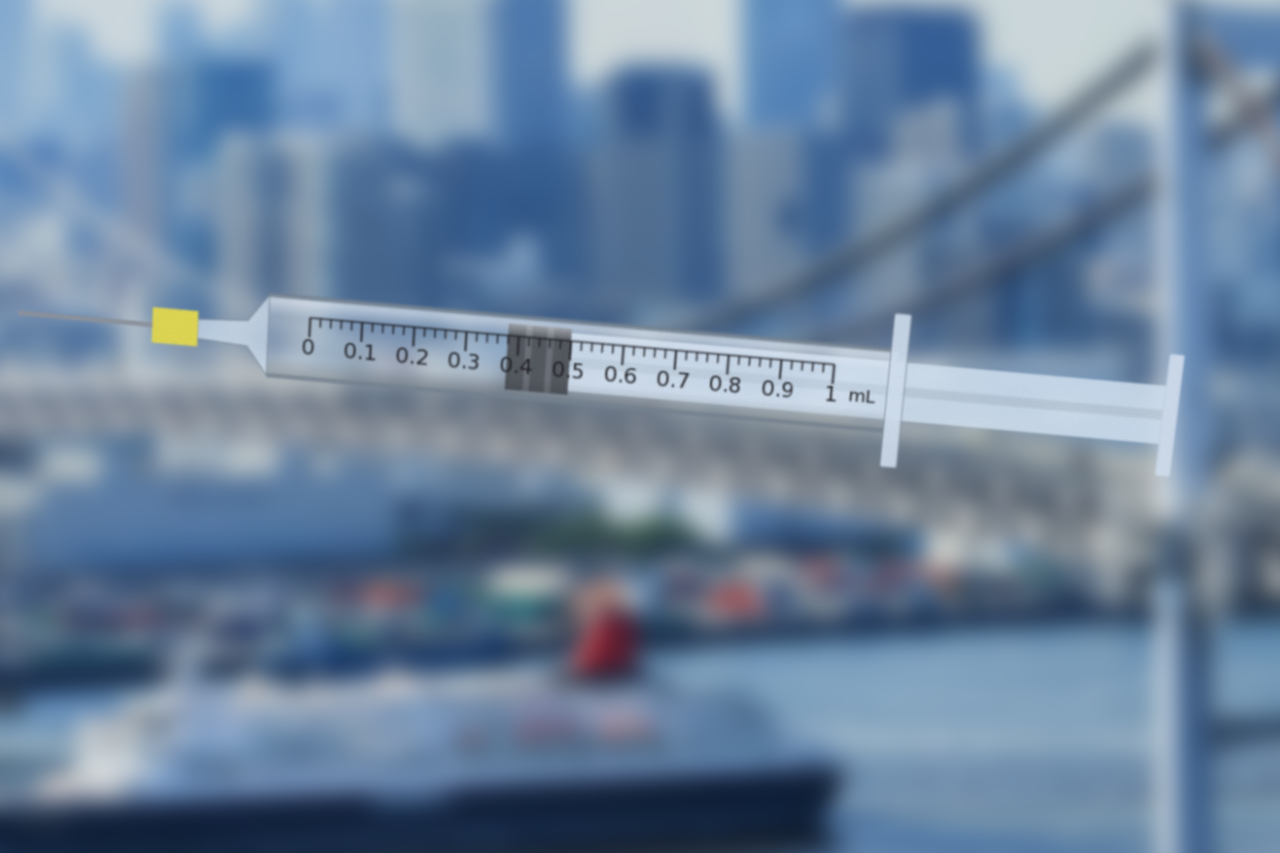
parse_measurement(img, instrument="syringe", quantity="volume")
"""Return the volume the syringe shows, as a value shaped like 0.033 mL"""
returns 0.38 mL
